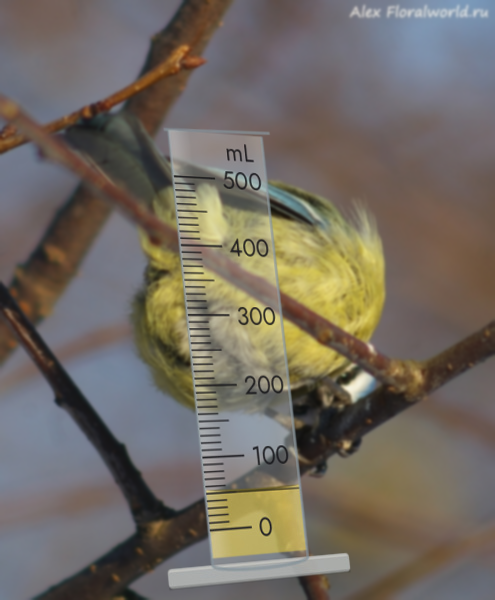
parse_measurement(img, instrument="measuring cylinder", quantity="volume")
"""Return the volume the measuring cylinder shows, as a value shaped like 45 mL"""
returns 50 mL
